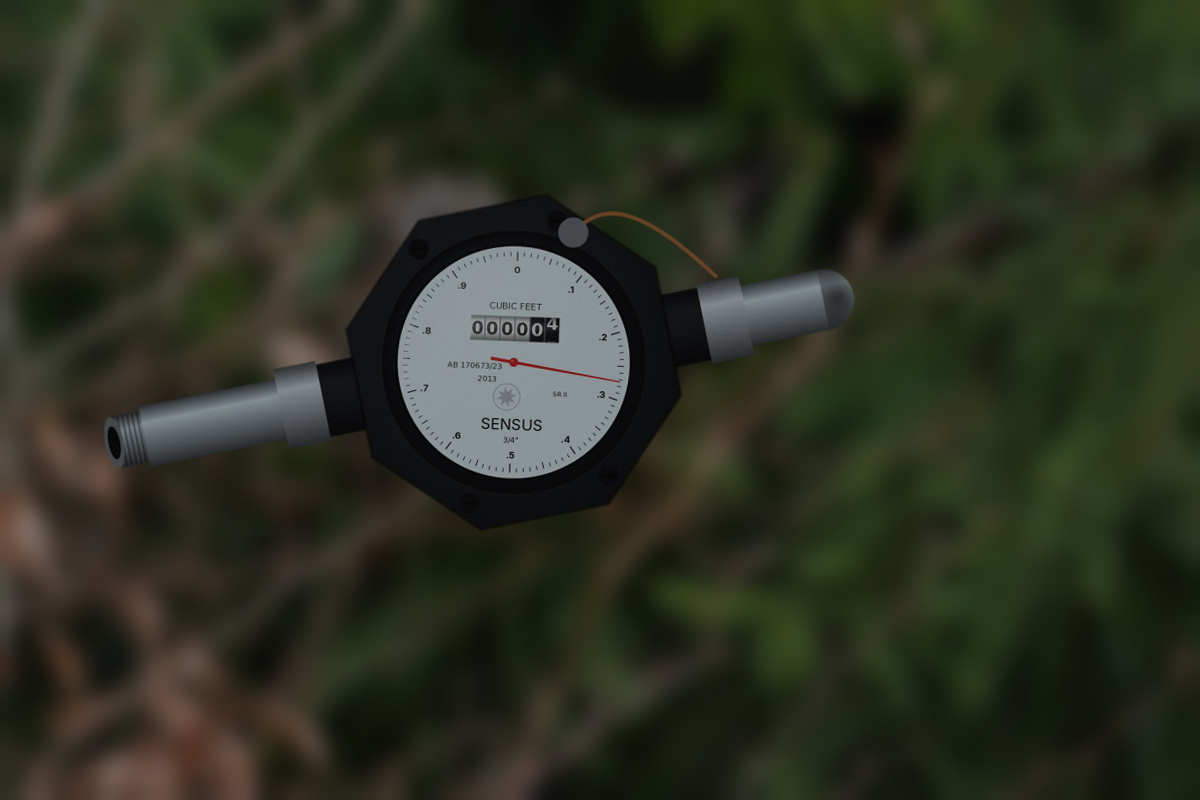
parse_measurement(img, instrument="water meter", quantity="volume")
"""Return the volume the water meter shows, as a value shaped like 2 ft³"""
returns 4.27 ft³
